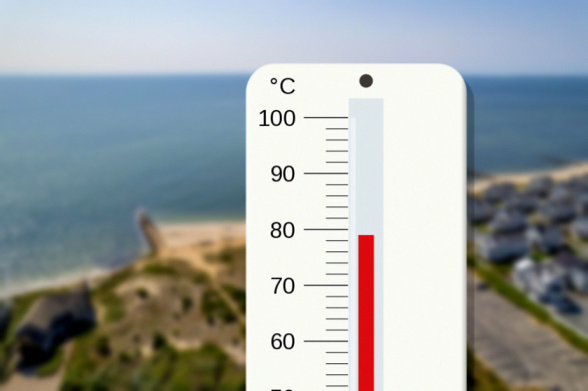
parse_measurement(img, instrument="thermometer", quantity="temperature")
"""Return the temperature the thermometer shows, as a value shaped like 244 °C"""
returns 79 °C
